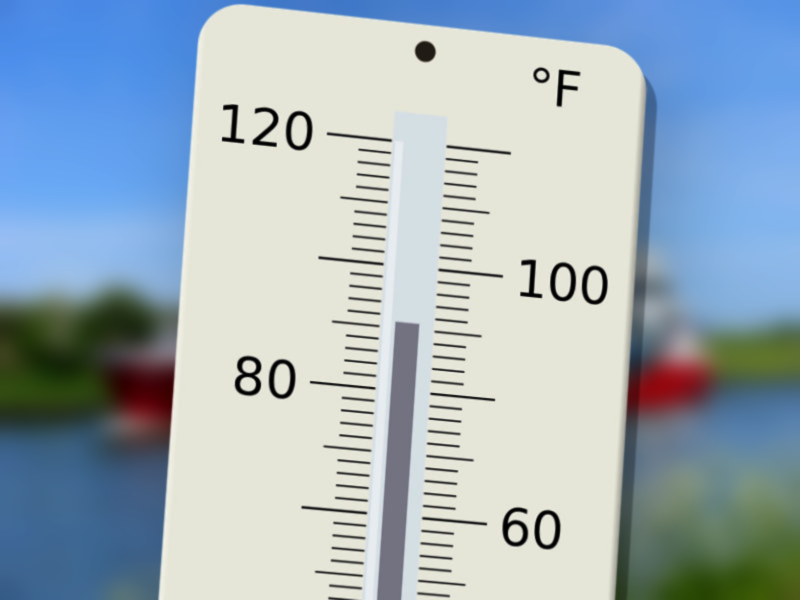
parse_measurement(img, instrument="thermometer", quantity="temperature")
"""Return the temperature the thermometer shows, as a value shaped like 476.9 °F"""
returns 91 °F
